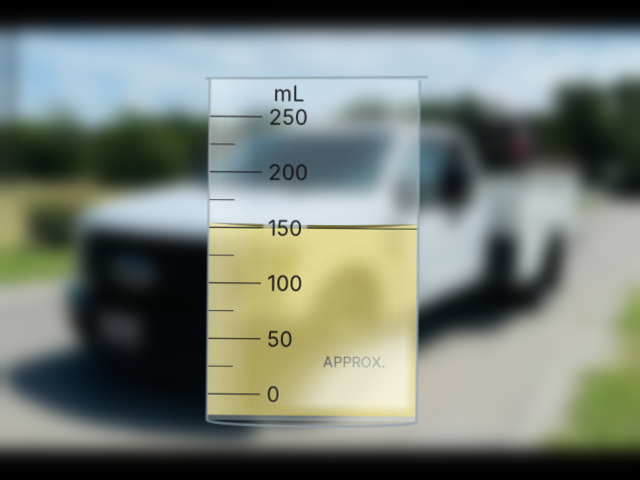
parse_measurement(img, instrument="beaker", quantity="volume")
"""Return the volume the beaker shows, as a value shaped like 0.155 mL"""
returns 150 mL
